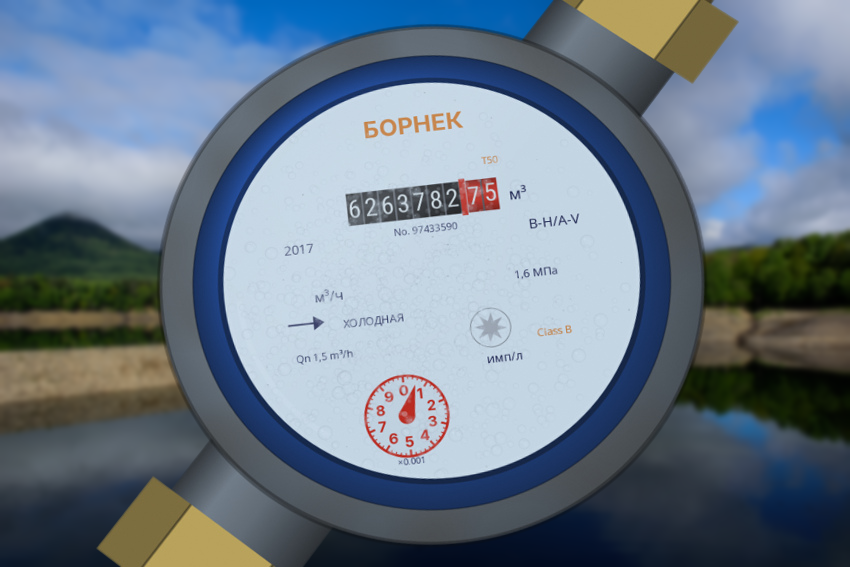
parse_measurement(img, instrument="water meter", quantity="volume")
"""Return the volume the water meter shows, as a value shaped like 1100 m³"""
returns 6263782.750 m³
